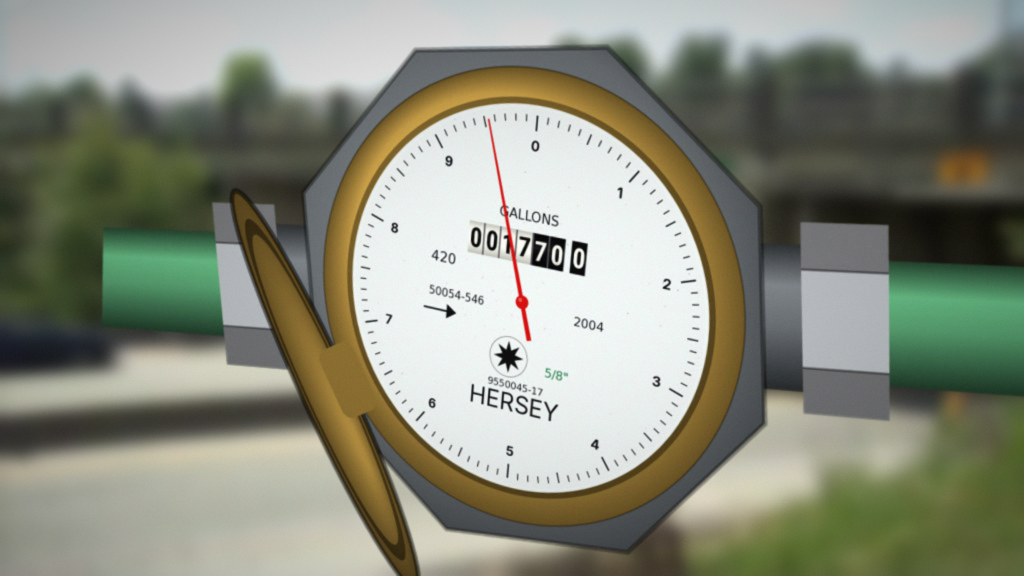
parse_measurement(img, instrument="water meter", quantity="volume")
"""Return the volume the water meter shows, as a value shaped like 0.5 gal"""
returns 17699.5 gal
